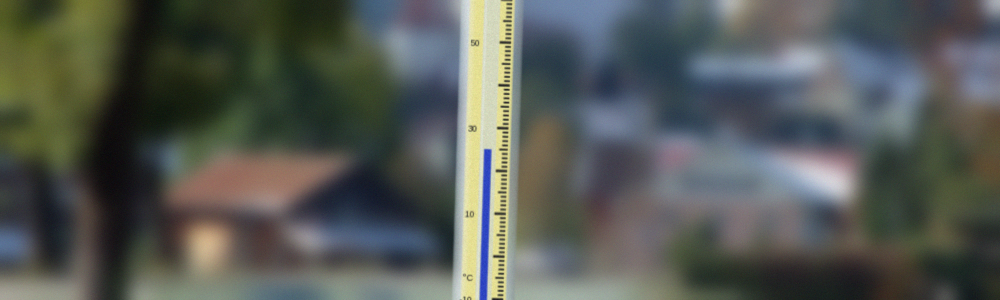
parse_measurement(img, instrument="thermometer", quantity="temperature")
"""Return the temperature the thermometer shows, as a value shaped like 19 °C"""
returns 25 °C
